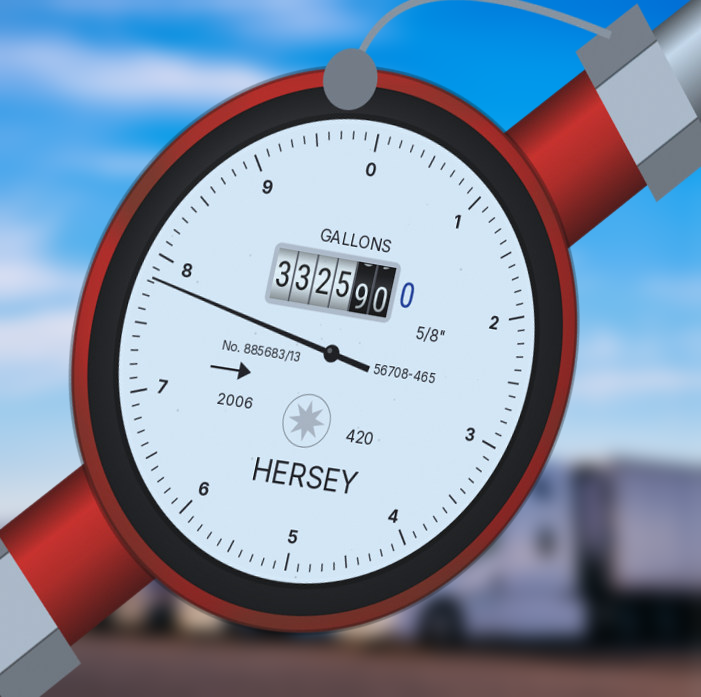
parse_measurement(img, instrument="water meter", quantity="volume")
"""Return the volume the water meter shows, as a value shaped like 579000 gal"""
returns 3325897.8 gal
